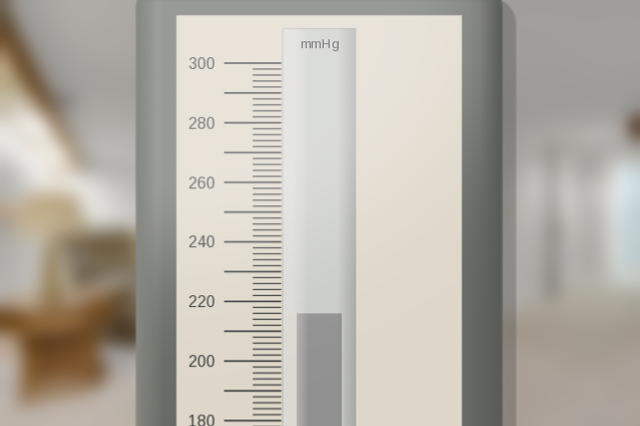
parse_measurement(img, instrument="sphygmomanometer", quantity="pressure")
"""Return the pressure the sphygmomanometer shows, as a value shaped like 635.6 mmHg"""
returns 216 mmHg
